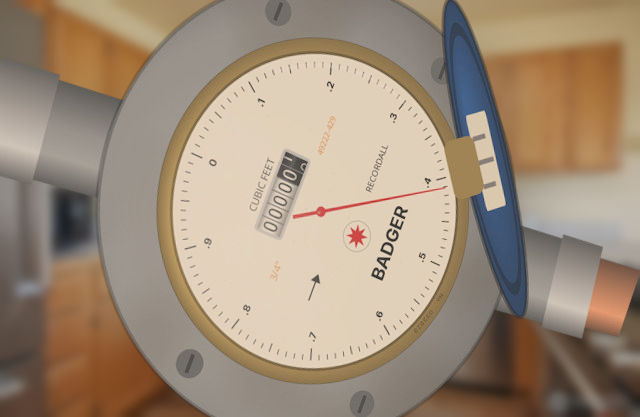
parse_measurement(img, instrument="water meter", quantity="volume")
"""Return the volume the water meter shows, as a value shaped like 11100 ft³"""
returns 1.41 ft³
